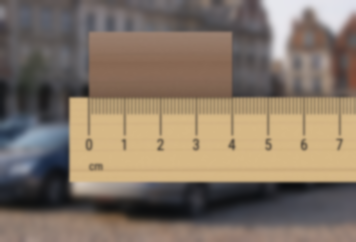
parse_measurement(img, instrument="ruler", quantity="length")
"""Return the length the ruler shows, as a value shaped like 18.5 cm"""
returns 4 cm
